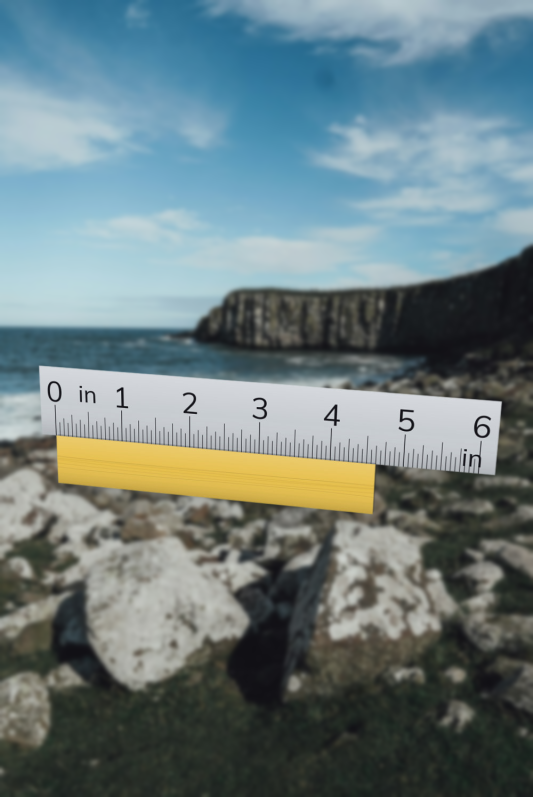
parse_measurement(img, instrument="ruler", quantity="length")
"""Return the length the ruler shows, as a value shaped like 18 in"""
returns 4.625 in
